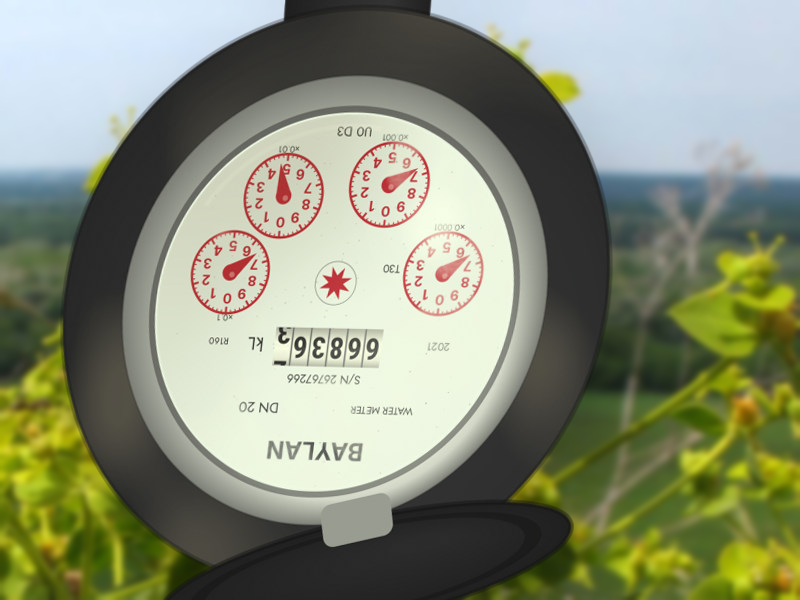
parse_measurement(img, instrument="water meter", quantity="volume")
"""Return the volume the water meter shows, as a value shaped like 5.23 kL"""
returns 668362.6466 kL
